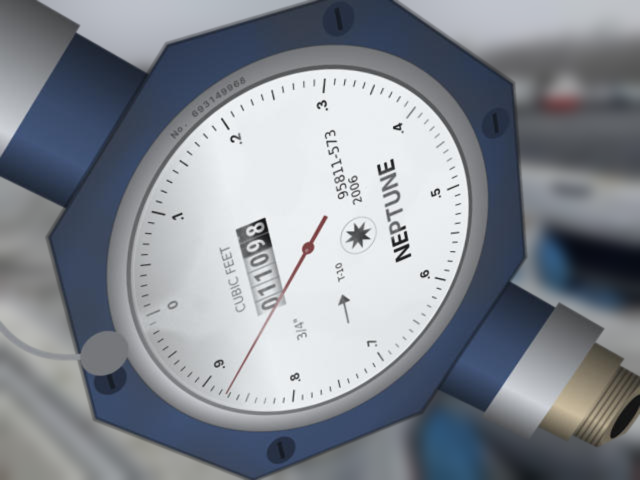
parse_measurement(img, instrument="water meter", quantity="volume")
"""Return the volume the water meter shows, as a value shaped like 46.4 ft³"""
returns 11097.87 ft³
